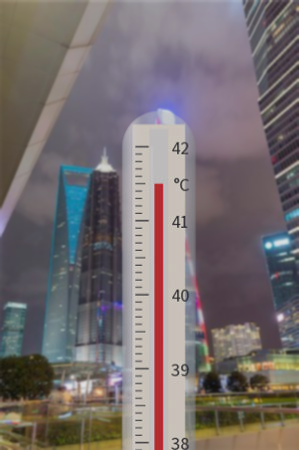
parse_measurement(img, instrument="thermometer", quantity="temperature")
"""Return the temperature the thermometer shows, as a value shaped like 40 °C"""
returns 41.5 °C
